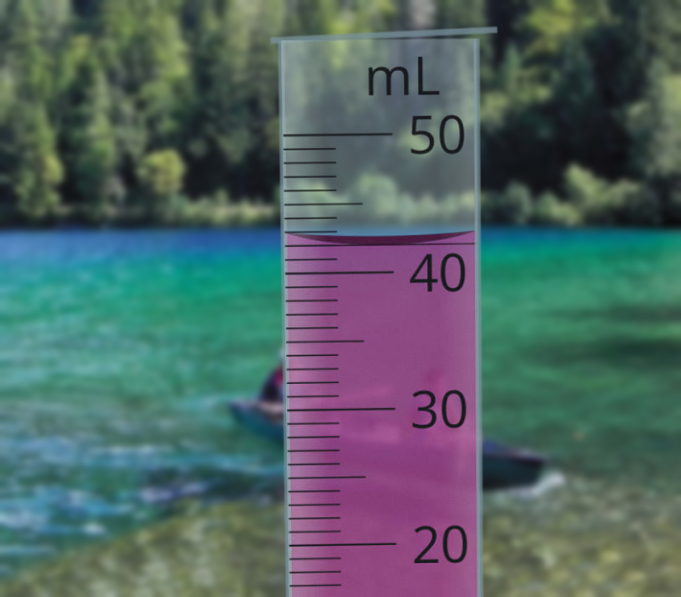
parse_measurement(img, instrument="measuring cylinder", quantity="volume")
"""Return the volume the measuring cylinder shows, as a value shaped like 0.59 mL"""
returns 42 mL
